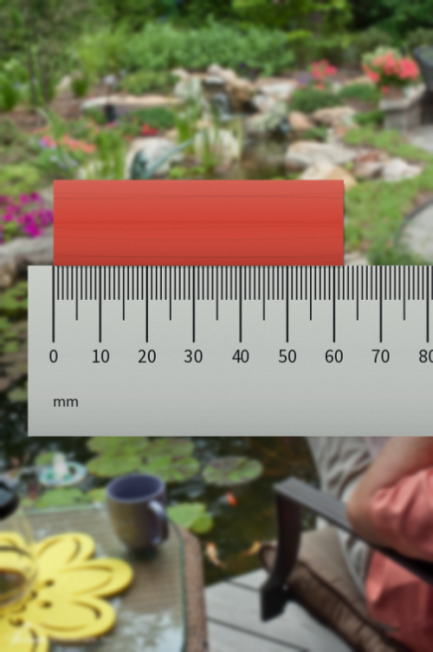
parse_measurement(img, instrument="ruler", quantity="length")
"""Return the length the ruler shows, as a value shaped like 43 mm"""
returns 62 mm
